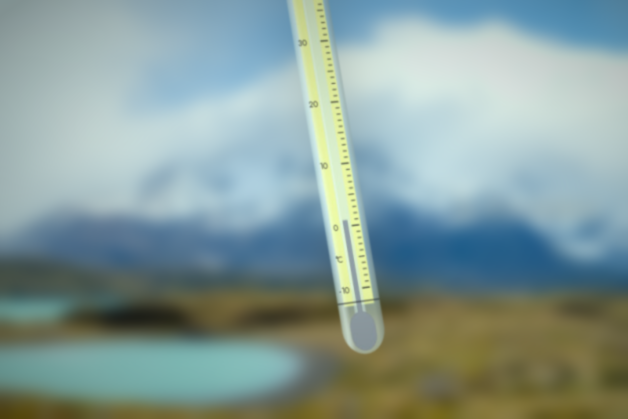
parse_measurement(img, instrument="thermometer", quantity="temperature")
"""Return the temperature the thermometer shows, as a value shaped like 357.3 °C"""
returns 1 °C
